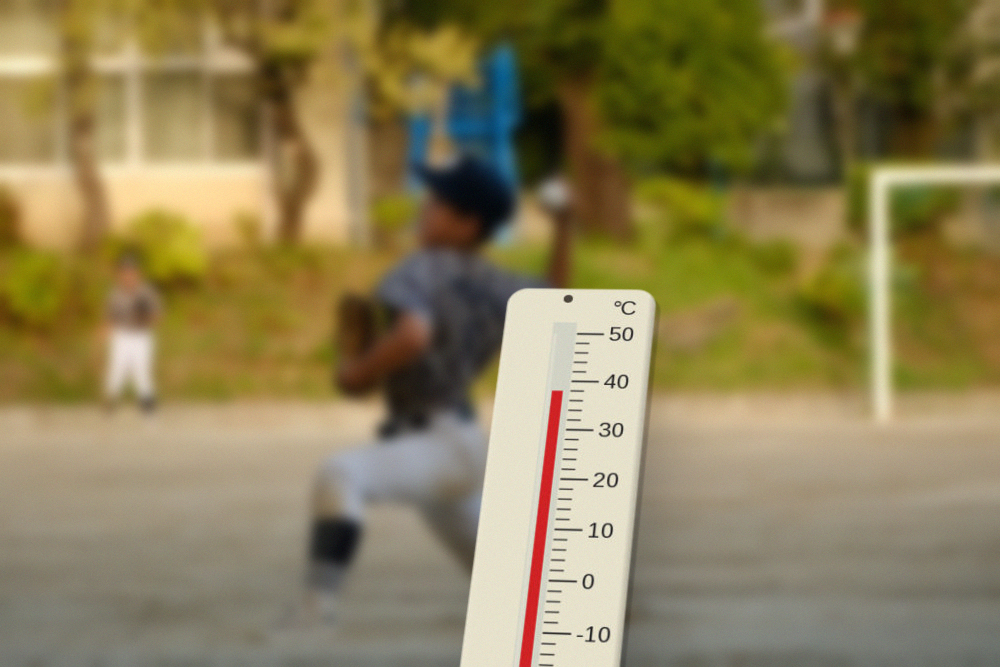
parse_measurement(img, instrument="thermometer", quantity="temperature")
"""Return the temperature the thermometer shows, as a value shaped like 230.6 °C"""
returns 38 °C
